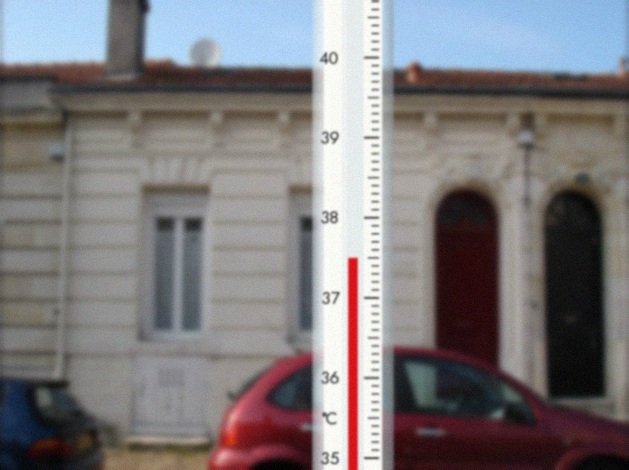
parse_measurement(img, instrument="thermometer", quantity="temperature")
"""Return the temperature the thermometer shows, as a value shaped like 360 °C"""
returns 37.5 °C
